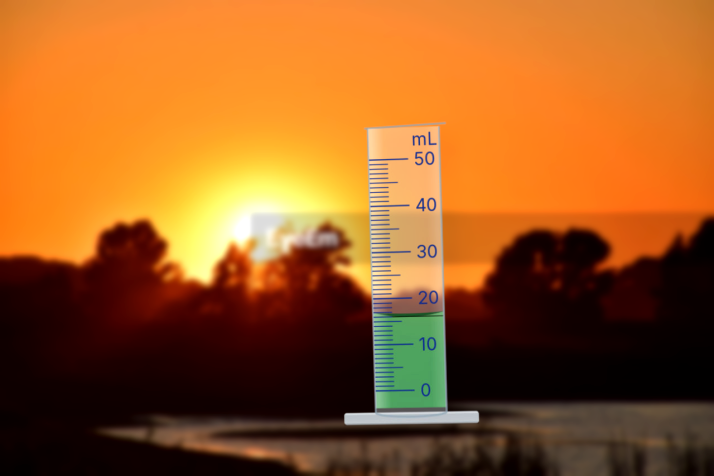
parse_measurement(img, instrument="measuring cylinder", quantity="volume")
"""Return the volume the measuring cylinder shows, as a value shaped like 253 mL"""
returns 16 mL
